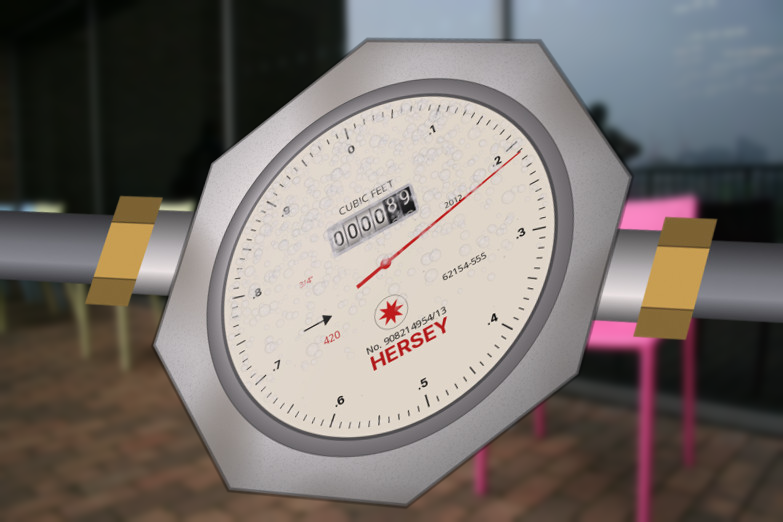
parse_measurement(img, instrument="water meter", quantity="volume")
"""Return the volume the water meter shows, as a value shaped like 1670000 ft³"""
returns 89.21 ft³
